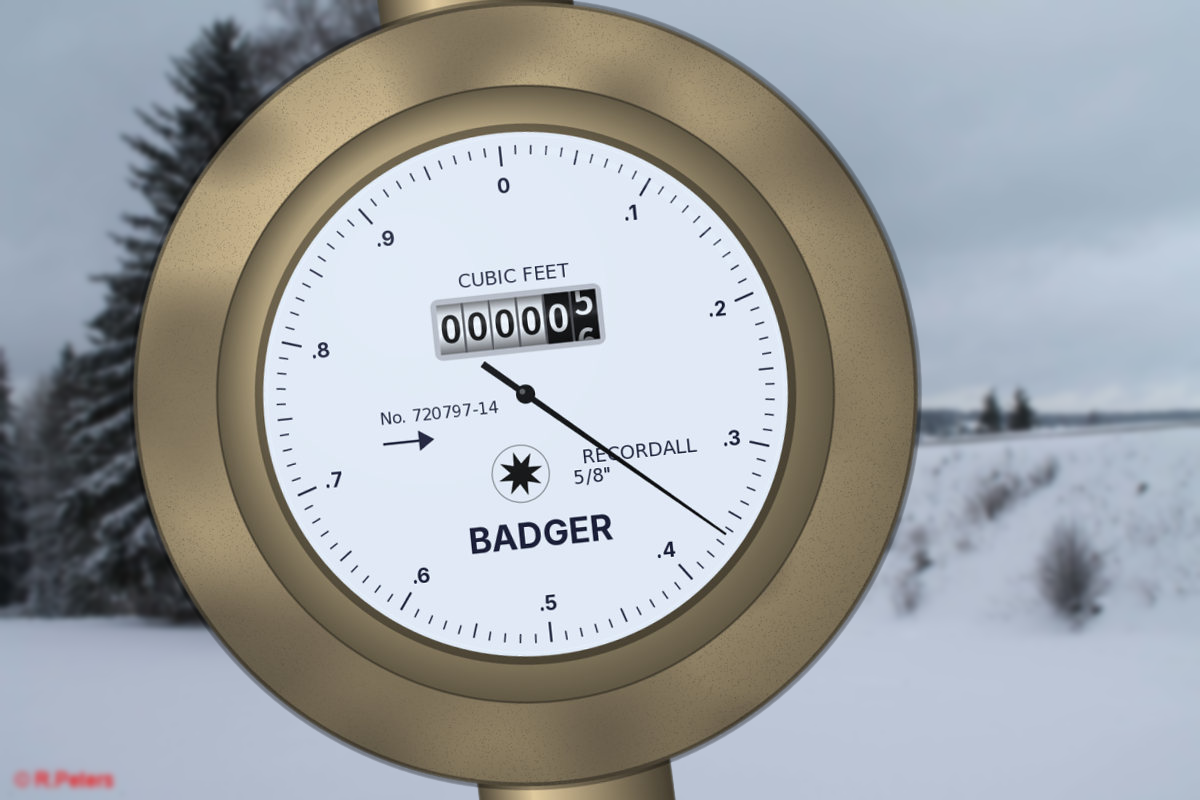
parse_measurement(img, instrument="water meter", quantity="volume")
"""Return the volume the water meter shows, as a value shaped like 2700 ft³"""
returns 5.36 ft³
